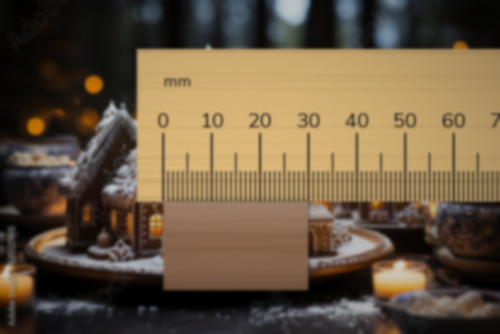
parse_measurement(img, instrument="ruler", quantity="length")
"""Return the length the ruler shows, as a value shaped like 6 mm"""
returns 30 mm
